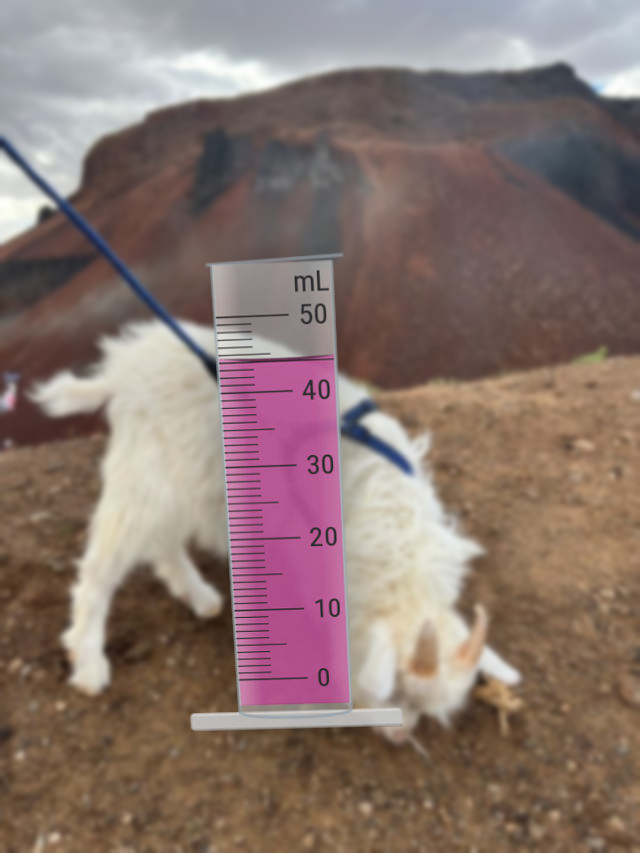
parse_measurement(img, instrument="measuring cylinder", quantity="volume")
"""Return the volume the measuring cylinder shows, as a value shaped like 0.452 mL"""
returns 44 mL
